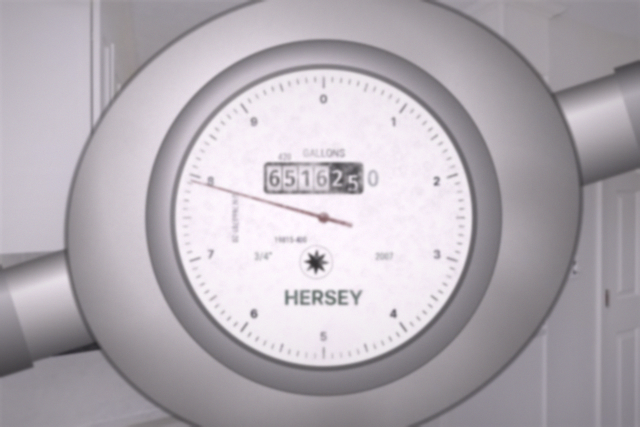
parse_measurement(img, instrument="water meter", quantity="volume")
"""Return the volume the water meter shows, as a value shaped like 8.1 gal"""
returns 6516247.9 gal
